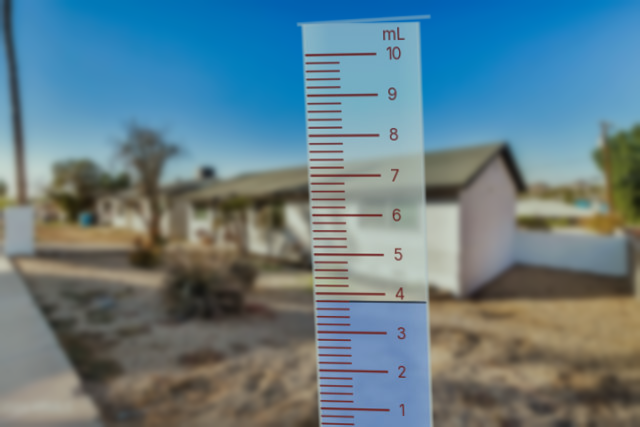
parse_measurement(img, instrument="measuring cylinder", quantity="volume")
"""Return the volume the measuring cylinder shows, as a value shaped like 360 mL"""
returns 3.8 mL
